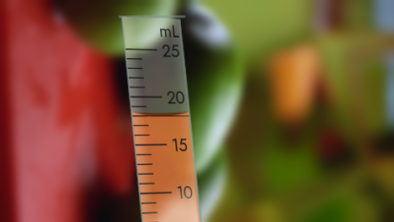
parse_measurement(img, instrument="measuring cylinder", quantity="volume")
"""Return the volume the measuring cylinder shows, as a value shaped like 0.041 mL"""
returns 18 mL
